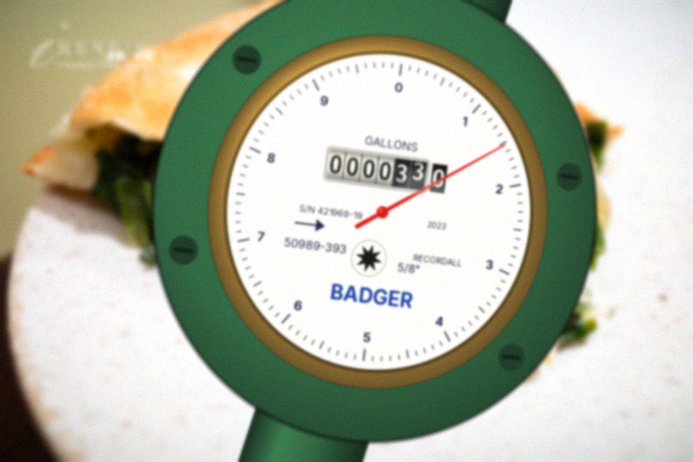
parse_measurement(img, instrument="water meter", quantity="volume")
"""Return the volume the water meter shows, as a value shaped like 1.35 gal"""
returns 331.5 gal
